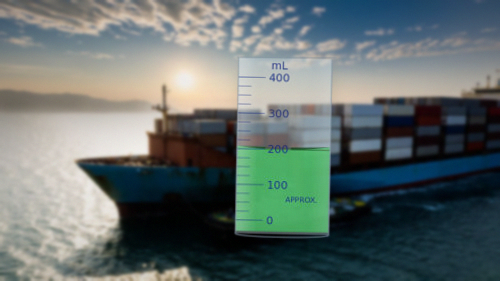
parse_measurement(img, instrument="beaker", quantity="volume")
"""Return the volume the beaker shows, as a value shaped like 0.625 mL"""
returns 200 mL
